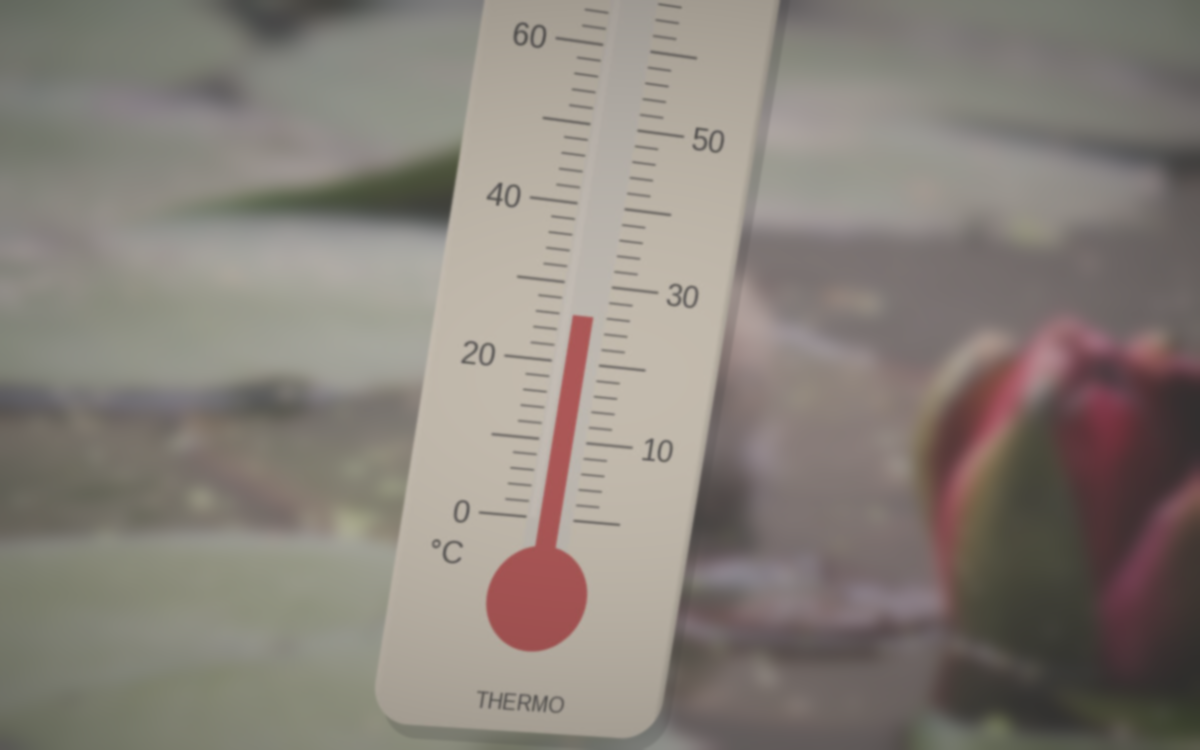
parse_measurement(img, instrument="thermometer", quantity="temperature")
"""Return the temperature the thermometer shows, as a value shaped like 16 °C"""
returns 26 °C
